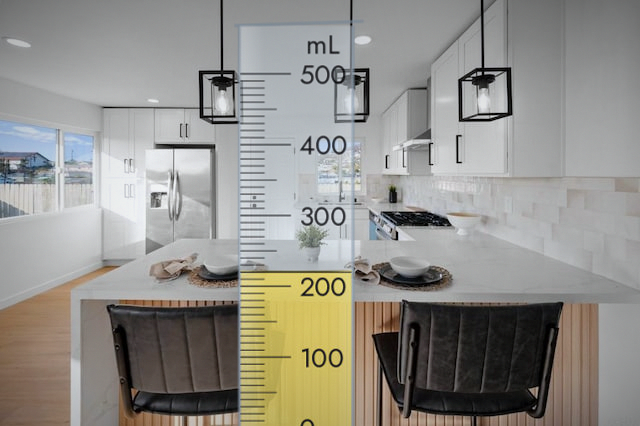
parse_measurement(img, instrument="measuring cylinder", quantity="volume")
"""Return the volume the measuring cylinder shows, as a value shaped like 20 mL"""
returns 220 mL
